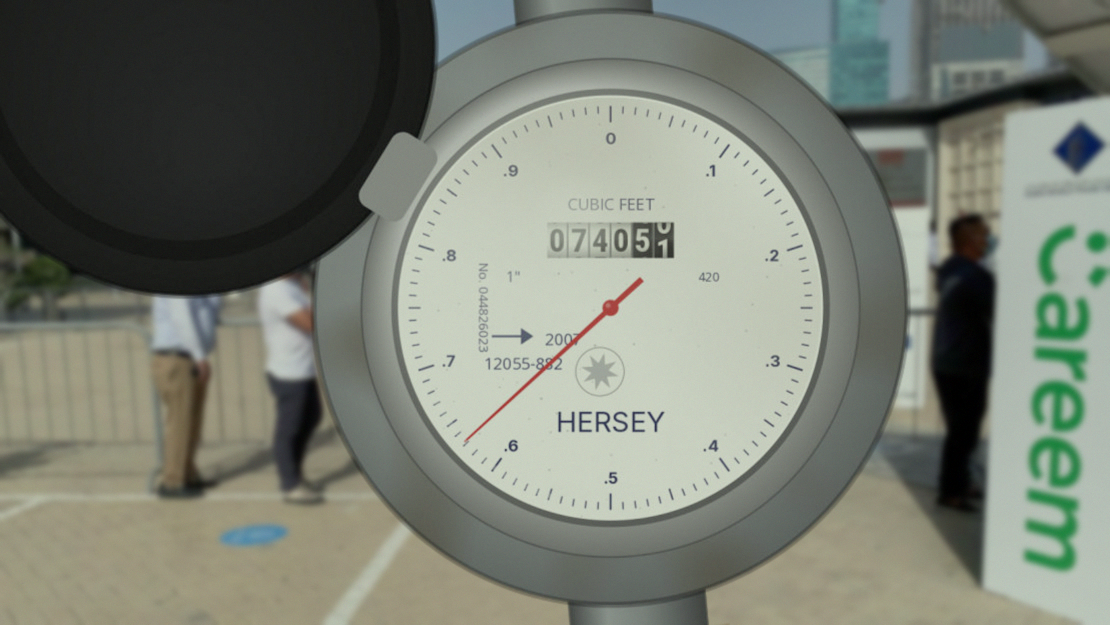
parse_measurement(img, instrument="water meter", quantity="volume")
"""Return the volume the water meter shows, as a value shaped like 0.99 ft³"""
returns 74050.63 ft³
